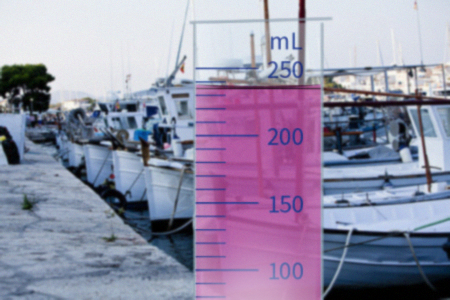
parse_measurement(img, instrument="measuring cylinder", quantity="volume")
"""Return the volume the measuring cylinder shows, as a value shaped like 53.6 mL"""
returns 235 mL
